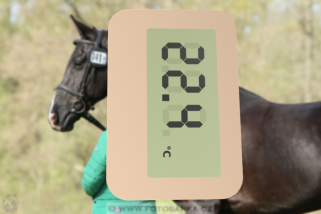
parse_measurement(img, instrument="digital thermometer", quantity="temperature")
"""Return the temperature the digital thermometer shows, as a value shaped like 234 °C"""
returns 22.4 °C
